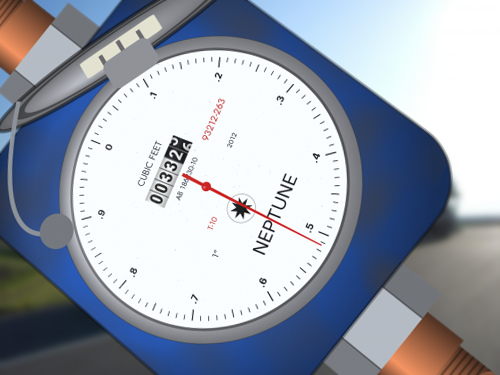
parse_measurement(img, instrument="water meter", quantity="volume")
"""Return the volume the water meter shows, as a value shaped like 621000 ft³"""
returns 3325.51 ft³
